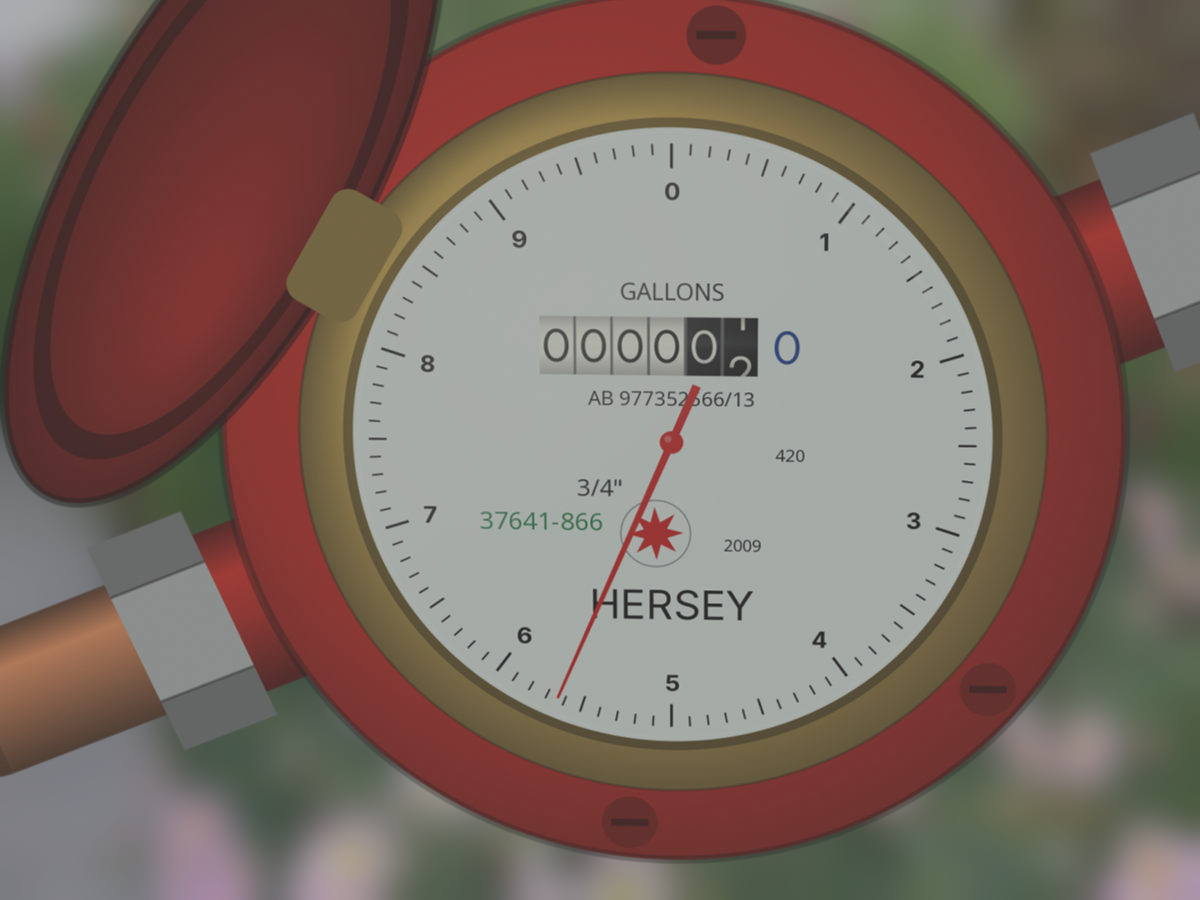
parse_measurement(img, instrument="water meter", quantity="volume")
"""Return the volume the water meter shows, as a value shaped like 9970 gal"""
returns 15.6 gal
